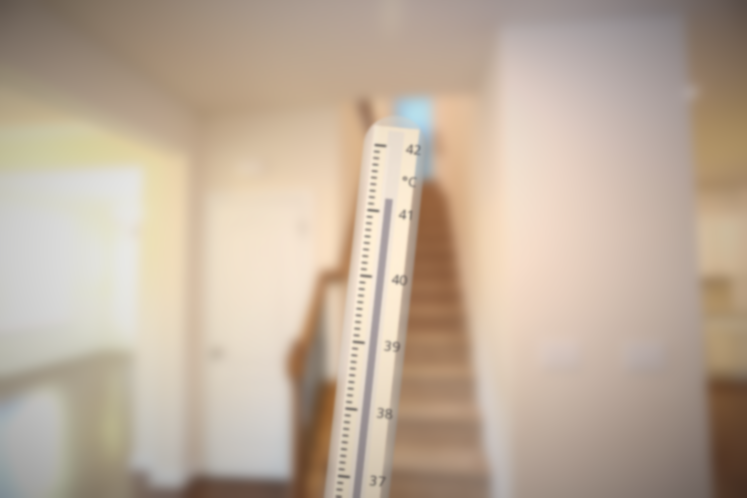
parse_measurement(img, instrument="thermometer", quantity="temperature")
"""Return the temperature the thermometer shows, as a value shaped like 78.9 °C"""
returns 41.2 °C
